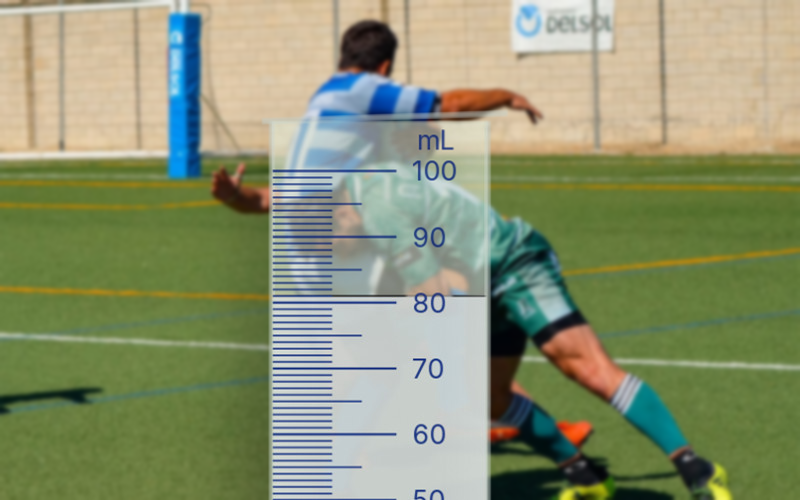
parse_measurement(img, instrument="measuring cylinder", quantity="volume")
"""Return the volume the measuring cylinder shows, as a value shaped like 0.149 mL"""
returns 81 mL
